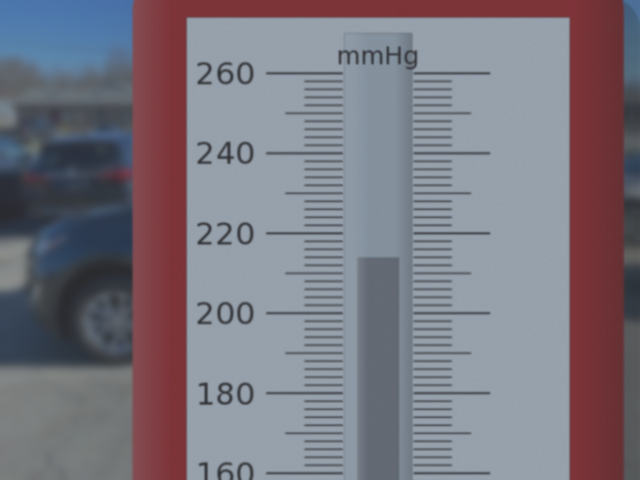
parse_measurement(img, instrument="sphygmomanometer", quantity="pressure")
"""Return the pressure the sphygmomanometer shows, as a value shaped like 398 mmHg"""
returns 214 mmHg
